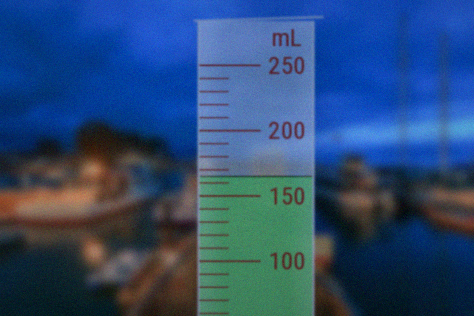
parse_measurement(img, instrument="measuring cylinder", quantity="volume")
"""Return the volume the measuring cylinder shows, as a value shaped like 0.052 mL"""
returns 165 mL
